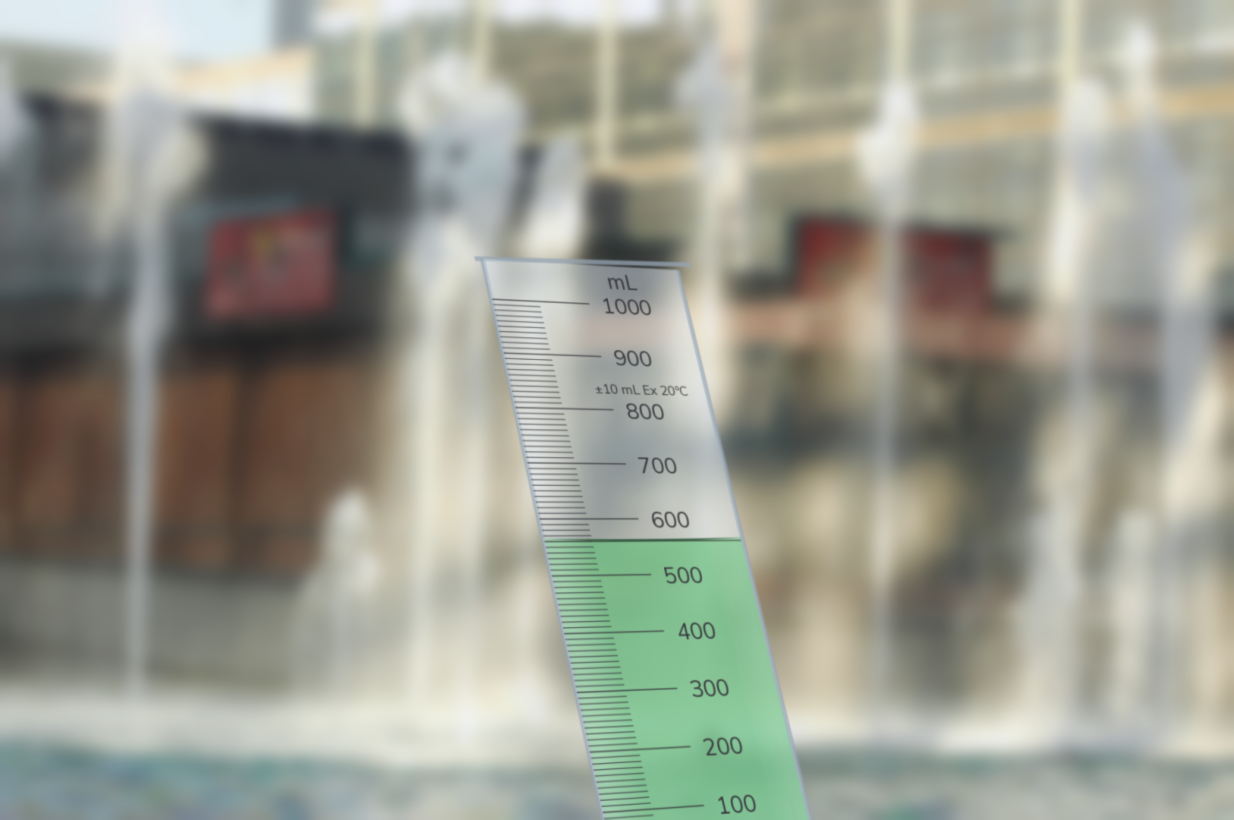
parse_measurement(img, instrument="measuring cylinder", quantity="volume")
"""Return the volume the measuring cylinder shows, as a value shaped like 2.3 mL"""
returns 560 mL
